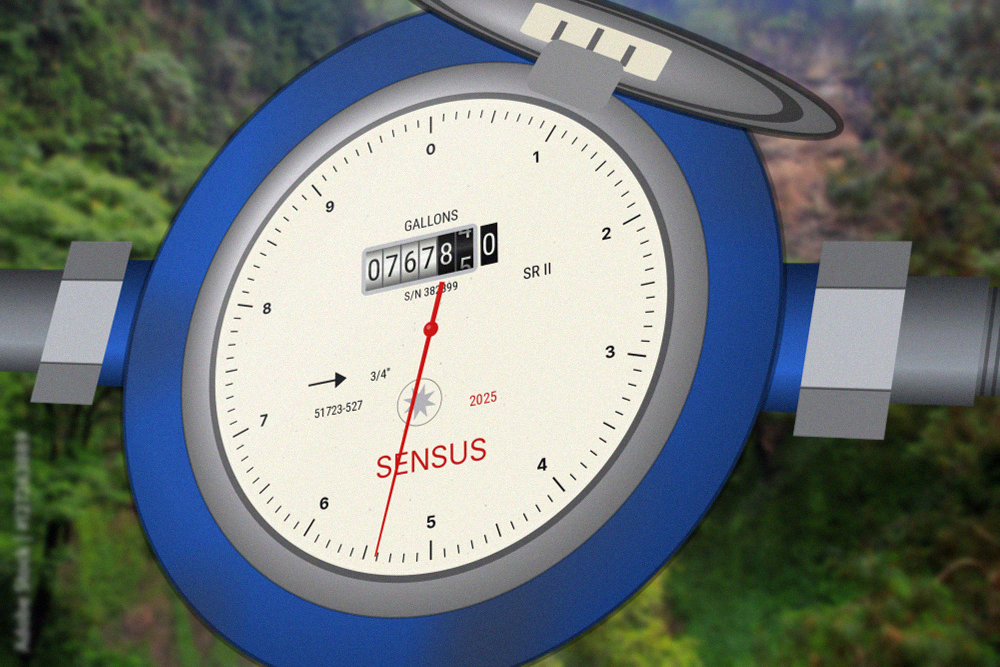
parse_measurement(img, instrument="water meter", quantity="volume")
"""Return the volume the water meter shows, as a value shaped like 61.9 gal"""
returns 767845.4 gal
